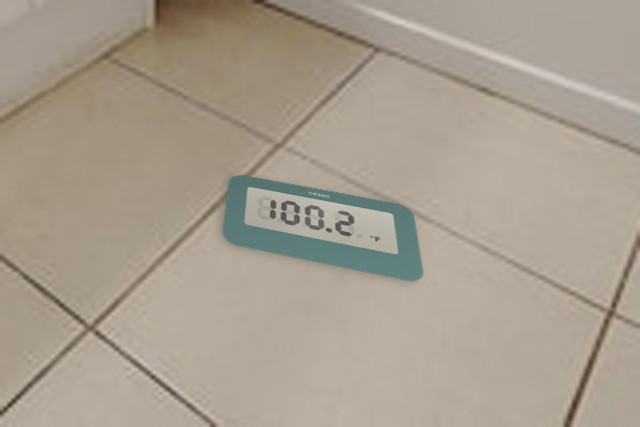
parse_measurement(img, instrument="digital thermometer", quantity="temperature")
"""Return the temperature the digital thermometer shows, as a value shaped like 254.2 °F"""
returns 100.2 °F
